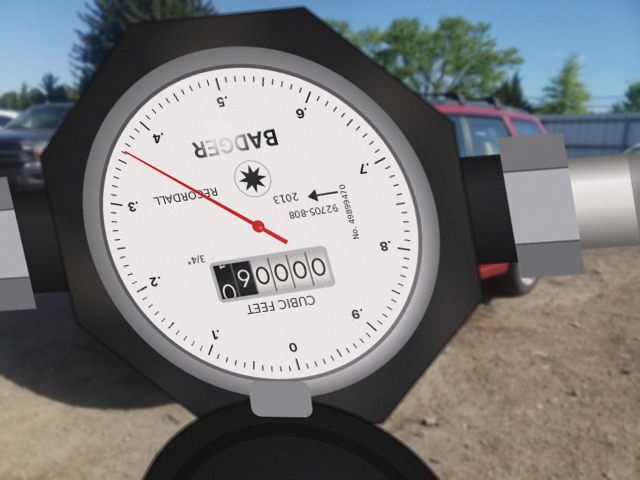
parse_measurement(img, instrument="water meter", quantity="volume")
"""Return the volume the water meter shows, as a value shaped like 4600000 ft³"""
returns 60.36 ft³
